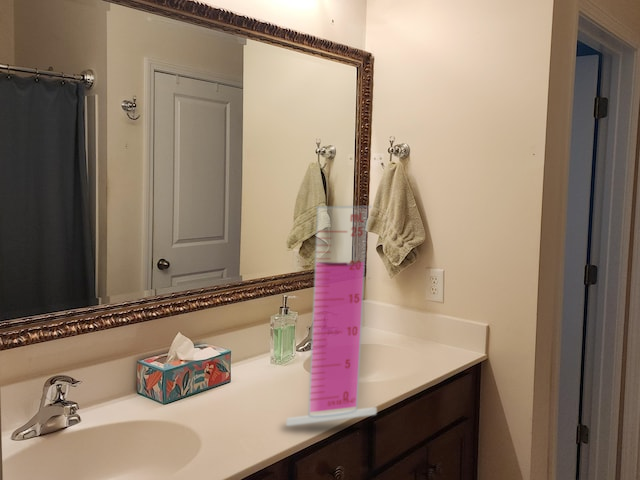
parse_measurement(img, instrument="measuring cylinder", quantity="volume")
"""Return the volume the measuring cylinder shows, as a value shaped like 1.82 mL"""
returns 20 mL
